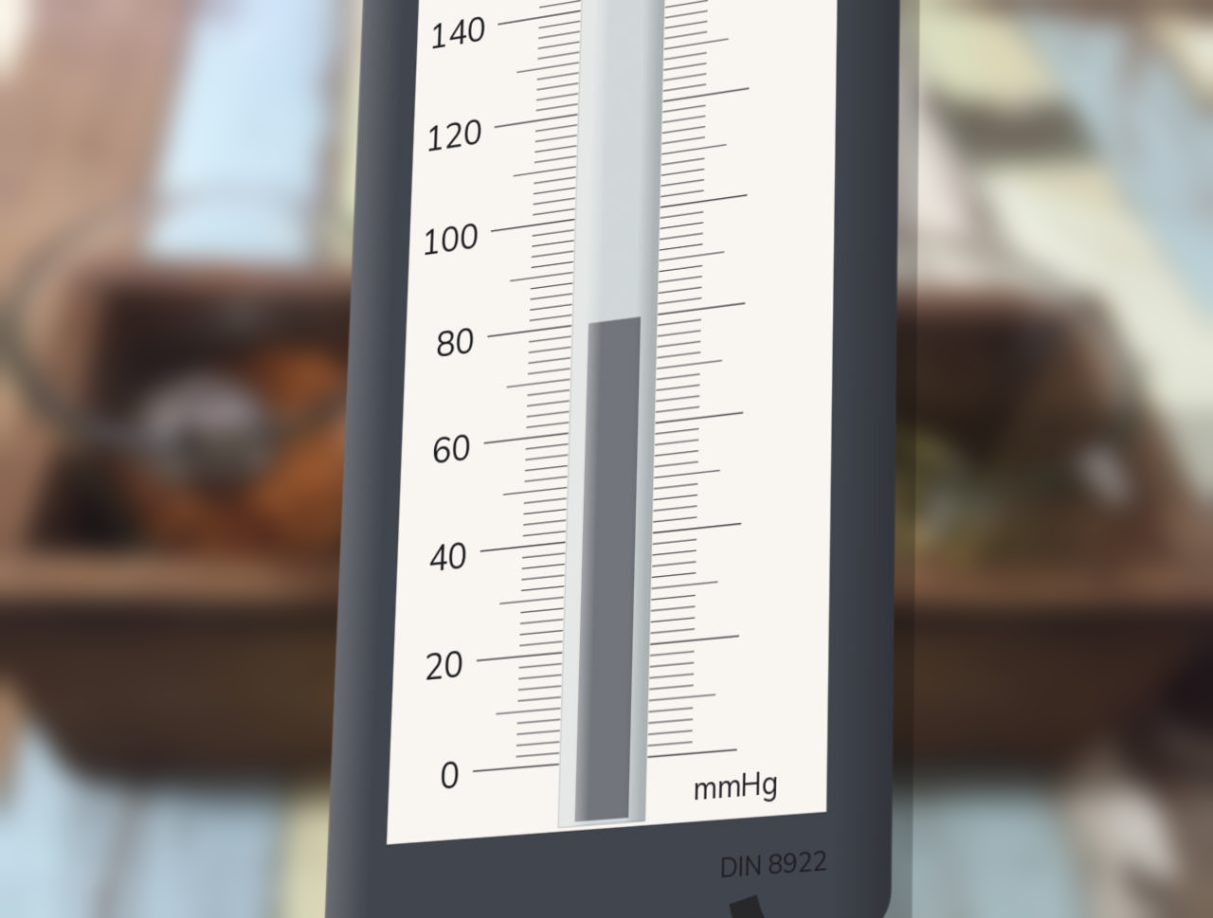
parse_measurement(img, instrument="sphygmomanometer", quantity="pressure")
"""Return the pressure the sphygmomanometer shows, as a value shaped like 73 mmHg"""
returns 80 mmHg
